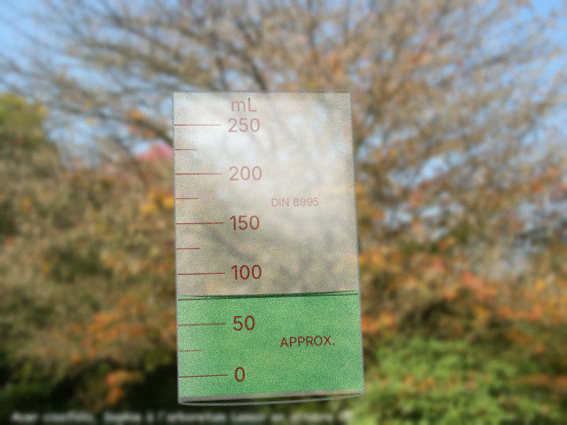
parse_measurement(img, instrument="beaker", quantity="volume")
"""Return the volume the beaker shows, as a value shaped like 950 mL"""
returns 75 mL
